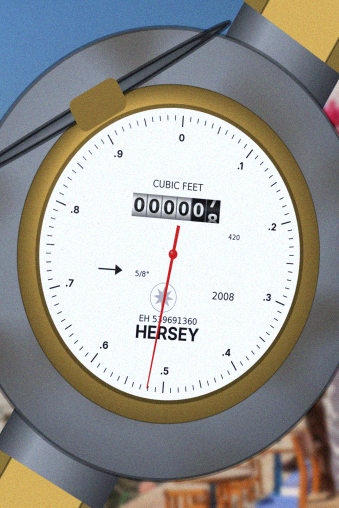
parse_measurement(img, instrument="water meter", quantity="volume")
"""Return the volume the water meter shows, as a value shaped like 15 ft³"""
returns 7.52 ft³
